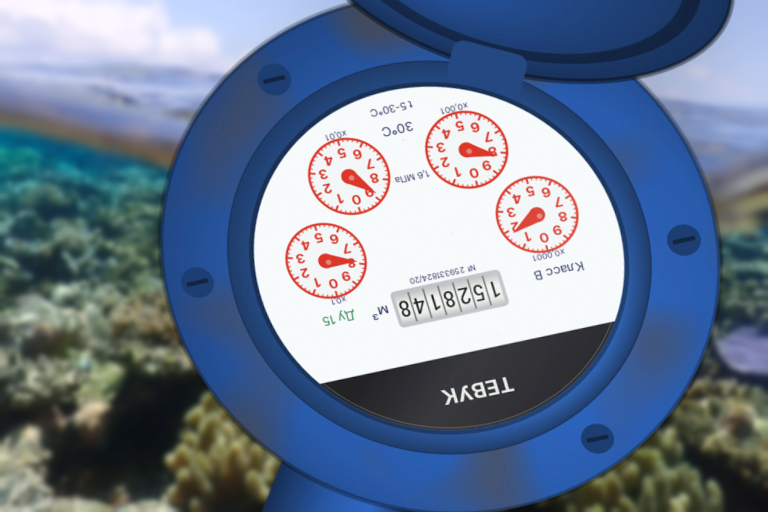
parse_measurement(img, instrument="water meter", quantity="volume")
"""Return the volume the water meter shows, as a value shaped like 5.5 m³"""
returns 1528148.7881 m³
